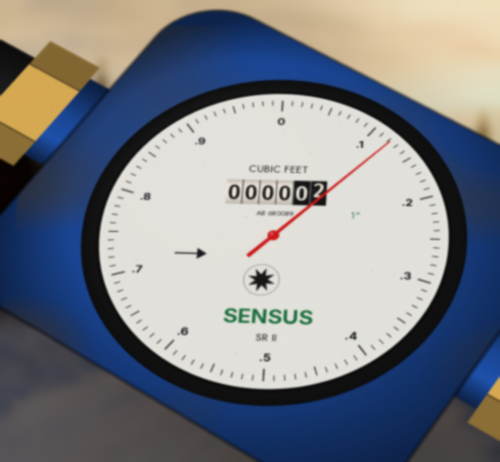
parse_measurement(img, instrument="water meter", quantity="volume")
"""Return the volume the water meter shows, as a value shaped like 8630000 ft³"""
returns 2.12 ft³
